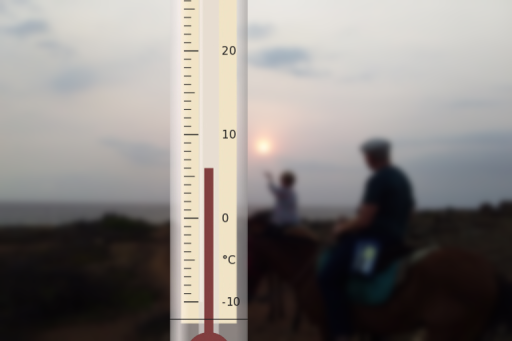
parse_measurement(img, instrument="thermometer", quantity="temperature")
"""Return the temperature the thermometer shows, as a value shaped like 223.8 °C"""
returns 6 °C
